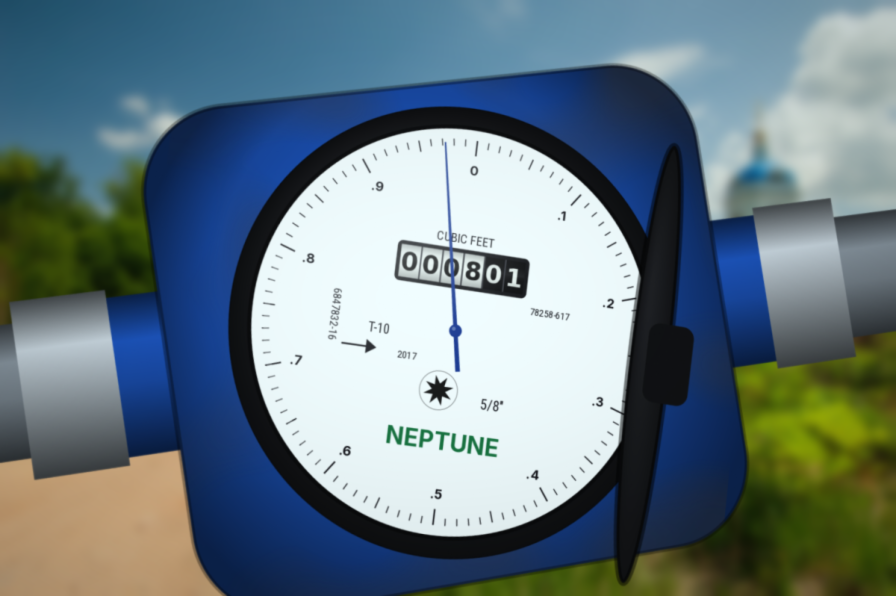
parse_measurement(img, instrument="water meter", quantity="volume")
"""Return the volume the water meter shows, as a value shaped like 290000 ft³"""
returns 800.97 ft³
